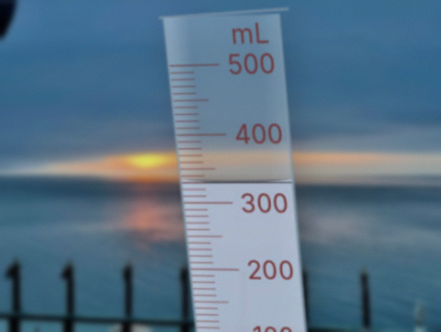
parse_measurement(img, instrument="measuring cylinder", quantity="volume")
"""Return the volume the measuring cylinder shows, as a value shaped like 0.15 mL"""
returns 330 mL
